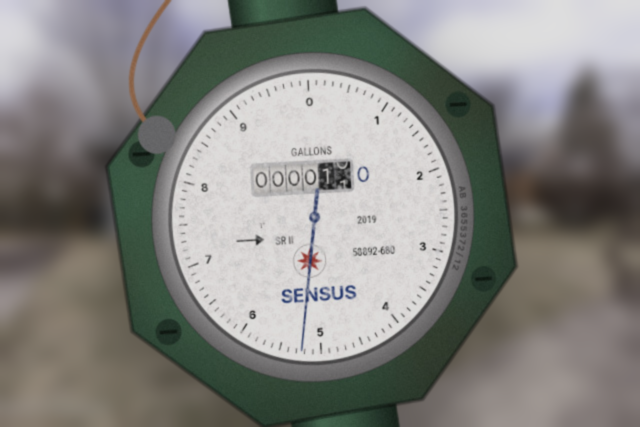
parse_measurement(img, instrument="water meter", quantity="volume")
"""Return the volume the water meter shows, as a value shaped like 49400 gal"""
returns 105.2 gal
